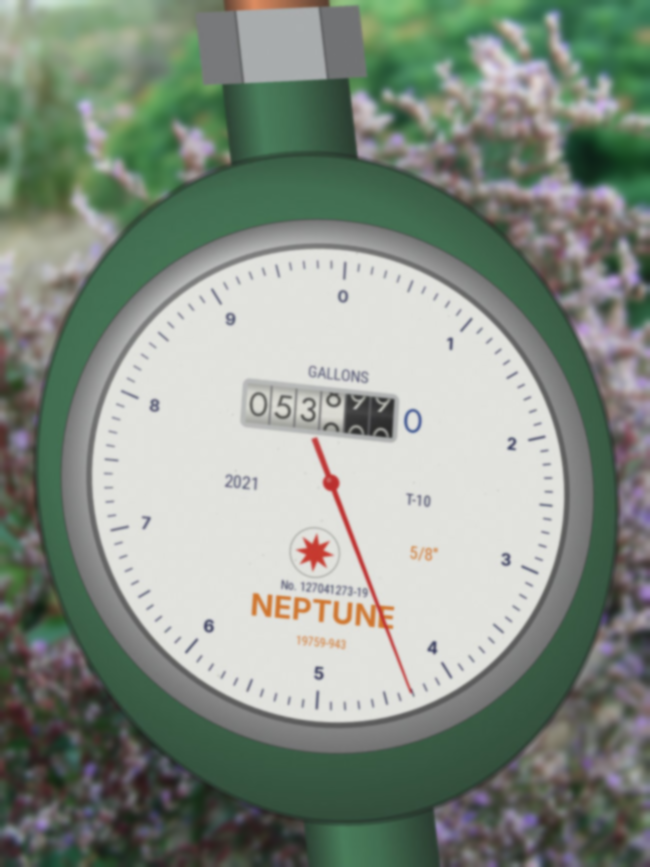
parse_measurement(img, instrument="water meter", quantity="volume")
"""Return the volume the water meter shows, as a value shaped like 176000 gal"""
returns 538994.3 gal
